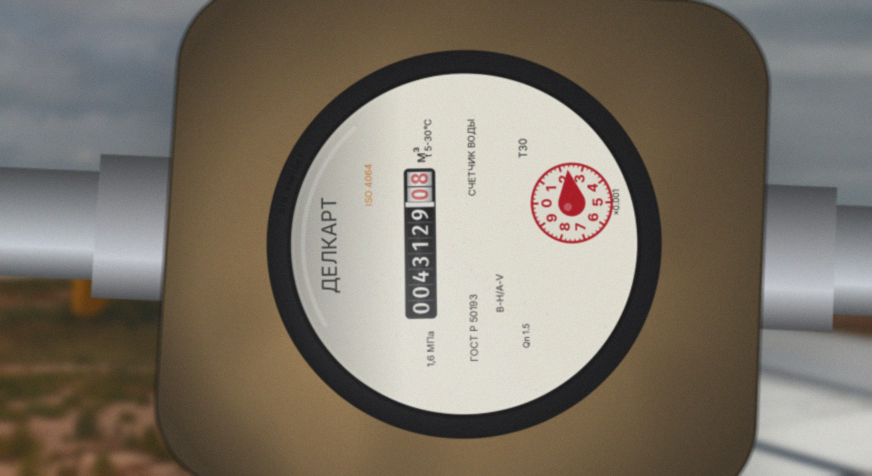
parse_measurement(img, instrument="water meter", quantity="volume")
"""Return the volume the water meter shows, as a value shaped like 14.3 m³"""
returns 43129.082 m³
